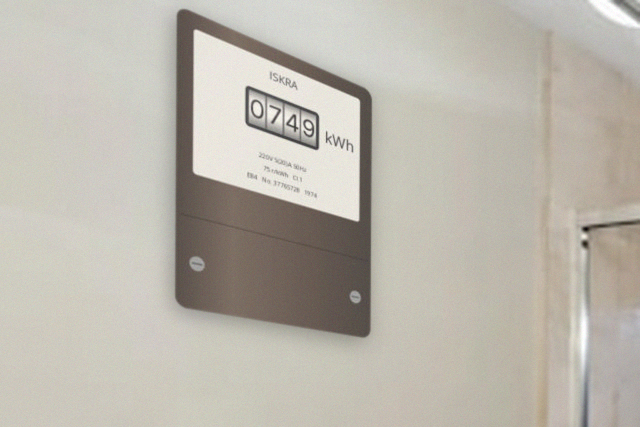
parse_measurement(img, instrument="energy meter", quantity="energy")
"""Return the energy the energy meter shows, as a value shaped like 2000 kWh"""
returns 749 kWh
